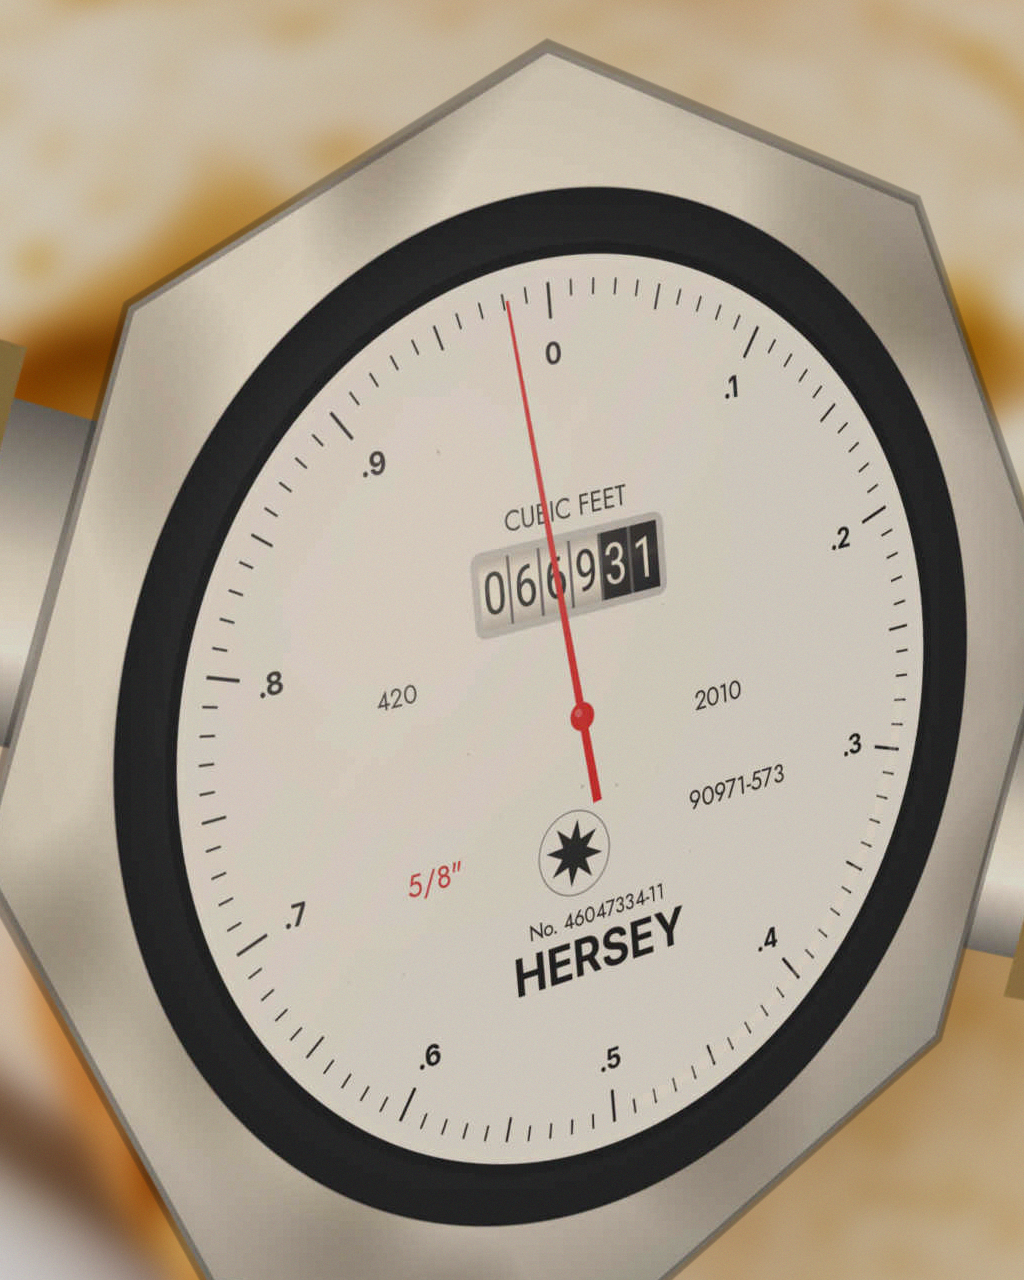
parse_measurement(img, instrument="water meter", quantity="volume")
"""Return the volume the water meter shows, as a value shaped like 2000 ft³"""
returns 66930.98 ft³
